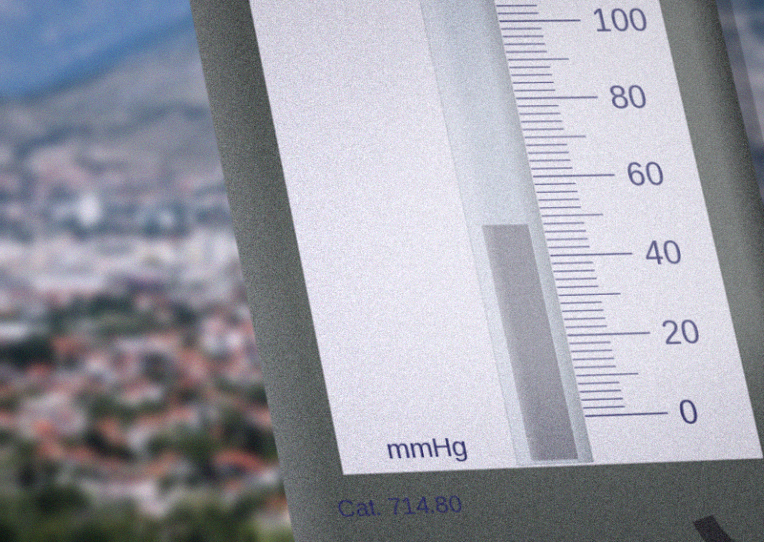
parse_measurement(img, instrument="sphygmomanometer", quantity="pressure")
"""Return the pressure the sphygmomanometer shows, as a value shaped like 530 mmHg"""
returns 48 mmHg
